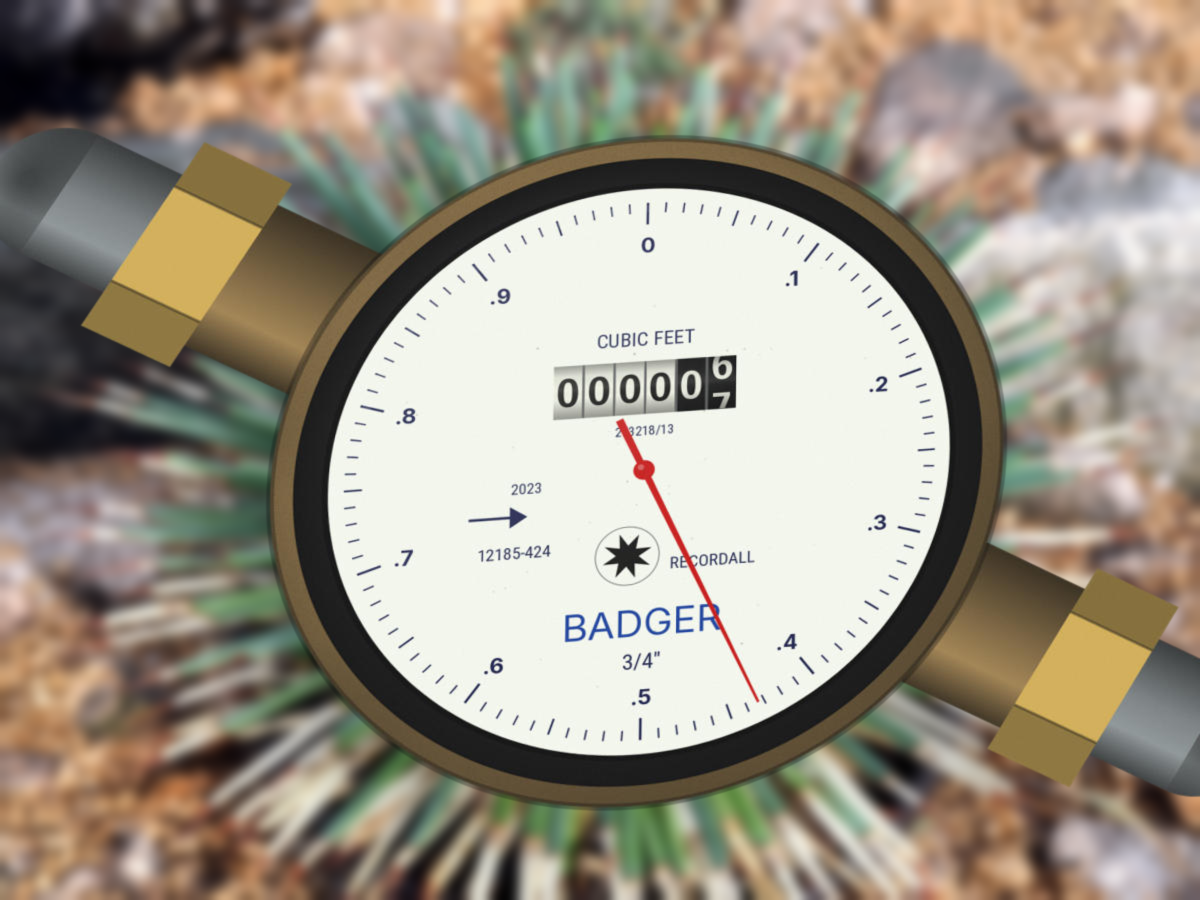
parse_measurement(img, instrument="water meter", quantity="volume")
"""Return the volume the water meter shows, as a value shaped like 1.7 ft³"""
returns 6.43 ft³
